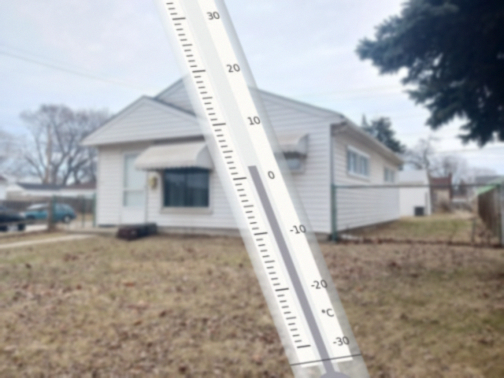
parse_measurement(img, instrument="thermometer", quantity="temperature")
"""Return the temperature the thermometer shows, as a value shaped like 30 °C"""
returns 2 °C
